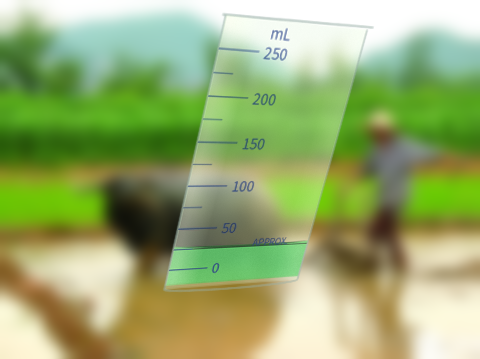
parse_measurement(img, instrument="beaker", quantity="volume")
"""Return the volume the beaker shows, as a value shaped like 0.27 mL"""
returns 25 mL
